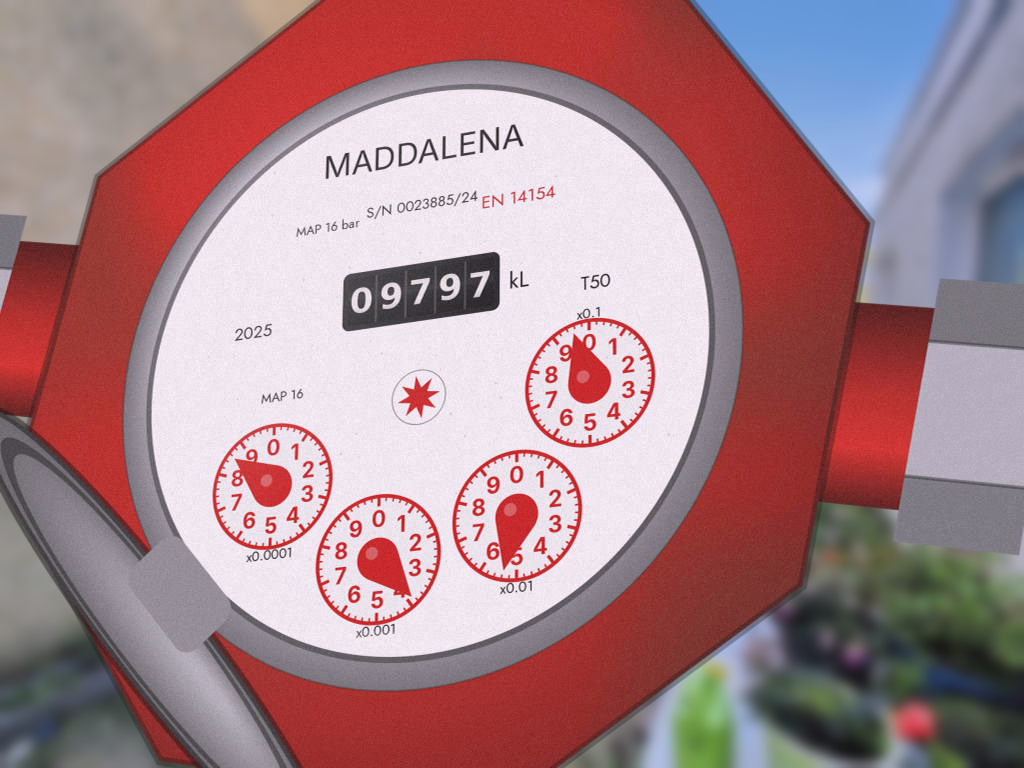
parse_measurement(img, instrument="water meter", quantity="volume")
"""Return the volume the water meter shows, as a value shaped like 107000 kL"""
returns 9796.9538 kL
